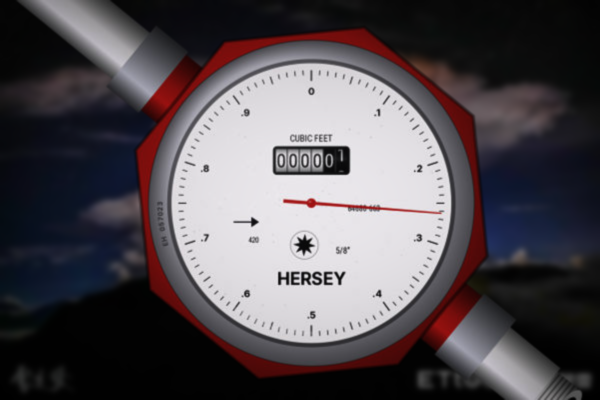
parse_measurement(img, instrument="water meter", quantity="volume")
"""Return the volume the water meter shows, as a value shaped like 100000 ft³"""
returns 1.26 ft³
